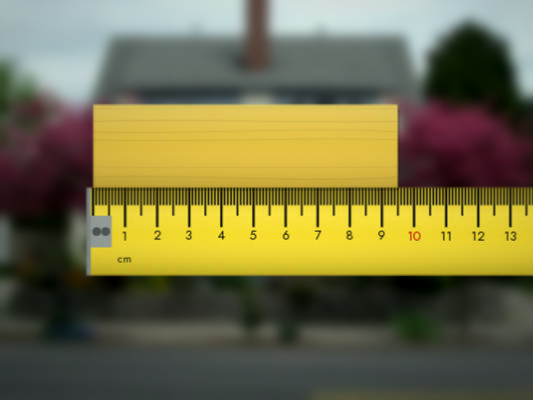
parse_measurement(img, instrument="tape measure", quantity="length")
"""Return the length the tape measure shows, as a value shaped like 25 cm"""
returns 9.5 cm
